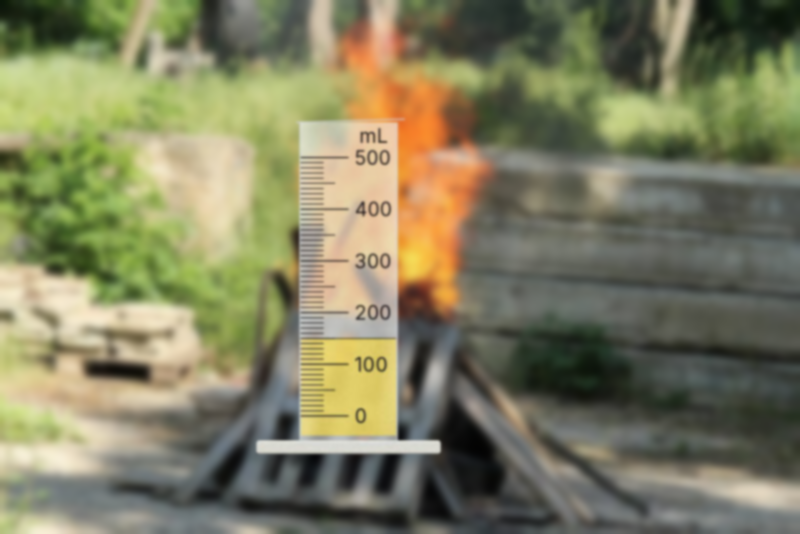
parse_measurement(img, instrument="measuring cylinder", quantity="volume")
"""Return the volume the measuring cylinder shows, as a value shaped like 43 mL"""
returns 150 mL
